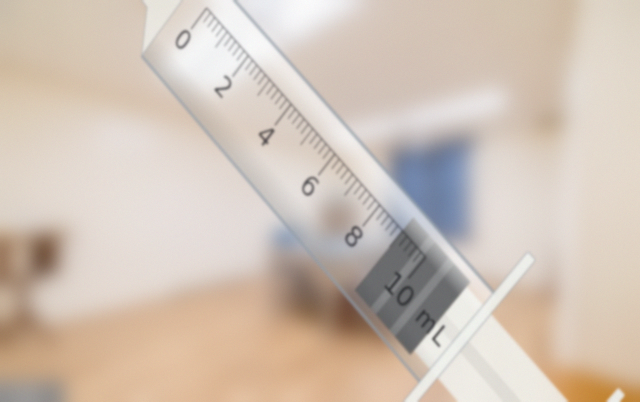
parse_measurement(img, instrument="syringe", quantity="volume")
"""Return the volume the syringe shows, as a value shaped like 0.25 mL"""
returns 9 mL
